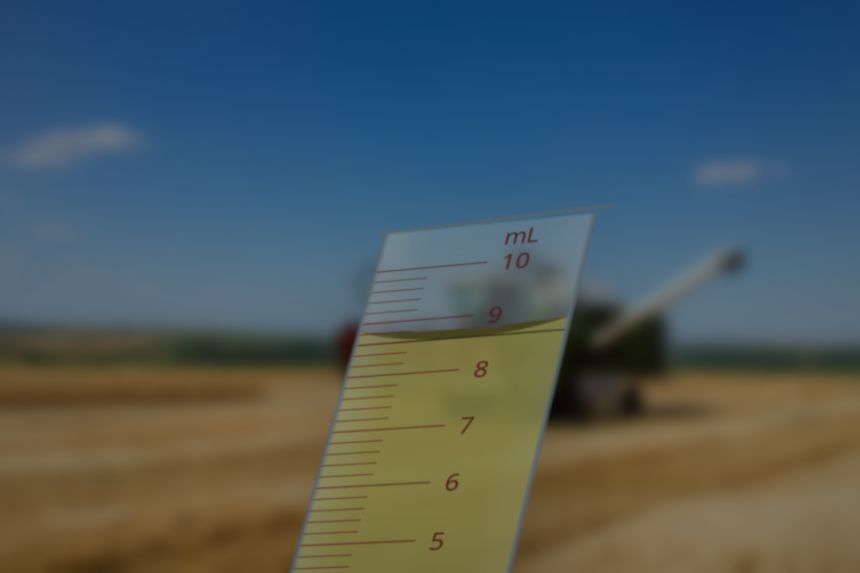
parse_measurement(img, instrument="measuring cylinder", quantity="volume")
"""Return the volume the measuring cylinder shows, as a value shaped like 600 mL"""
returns 8.6 mL
